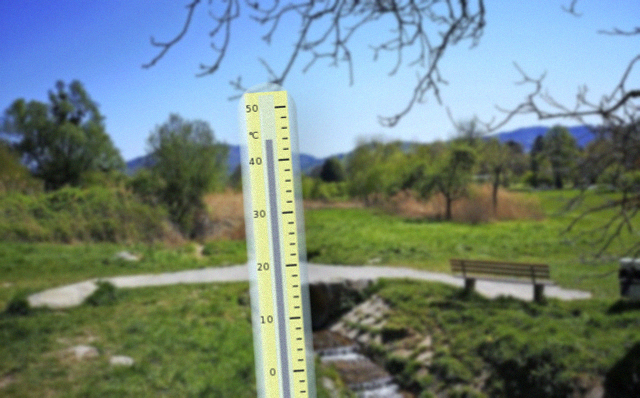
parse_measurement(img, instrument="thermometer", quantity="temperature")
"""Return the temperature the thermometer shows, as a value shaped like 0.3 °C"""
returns 44 °C
